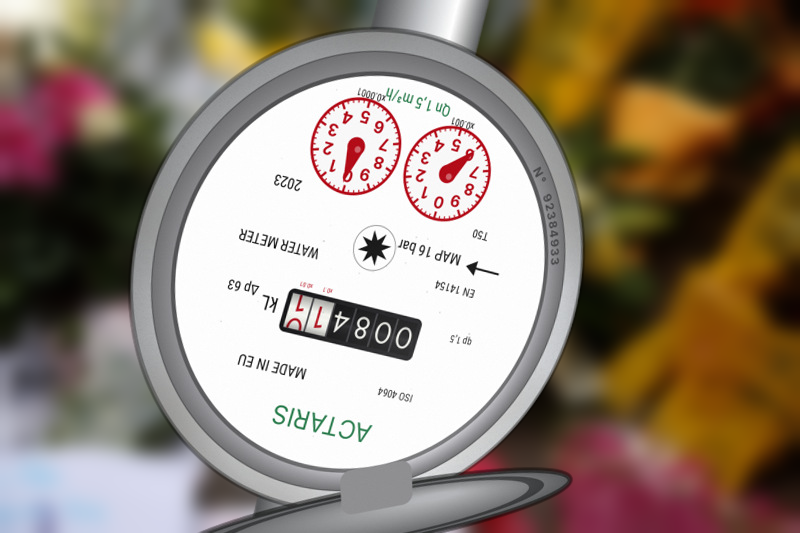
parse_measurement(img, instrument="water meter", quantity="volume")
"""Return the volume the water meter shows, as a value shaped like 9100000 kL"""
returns 84.1060 kL
